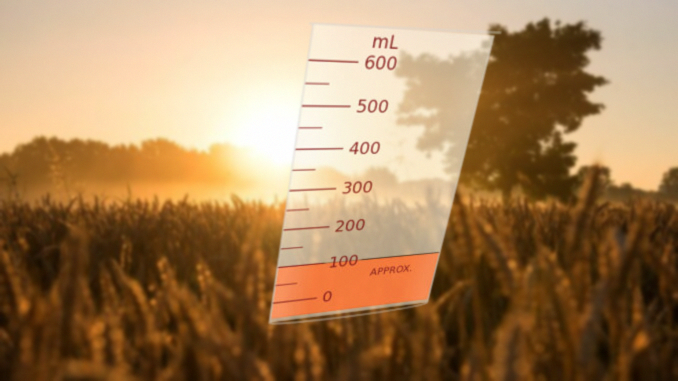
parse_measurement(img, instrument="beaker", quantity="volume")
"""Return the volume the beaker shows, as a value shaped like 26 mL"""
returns 100 mL
